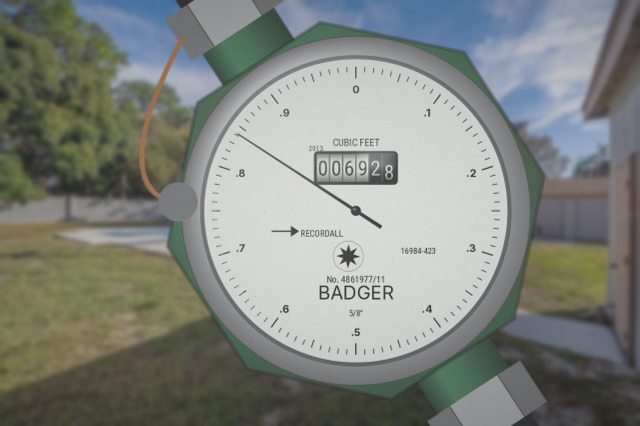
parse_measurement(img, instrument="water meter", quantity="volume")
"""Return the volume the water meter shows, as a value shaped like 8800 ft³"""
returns 6927.84 ft³
